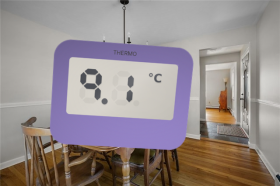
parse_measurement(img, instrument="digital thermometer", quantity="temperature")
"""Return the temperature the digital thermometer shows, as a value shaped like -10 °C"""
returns 9.1 °C
